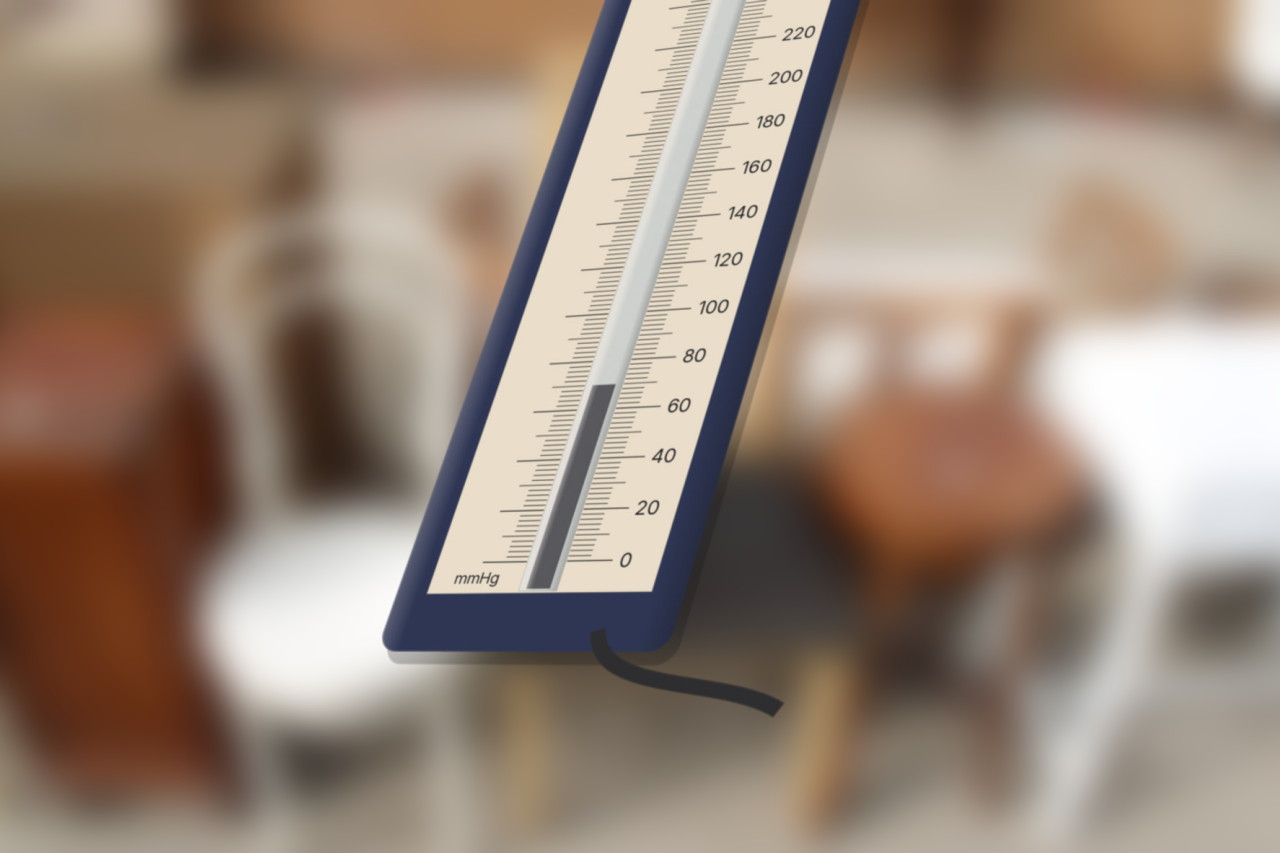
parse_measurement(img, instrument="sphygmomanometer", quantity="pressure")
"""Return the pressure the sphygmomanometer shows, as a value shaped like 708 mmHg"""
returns 70 mmHg
